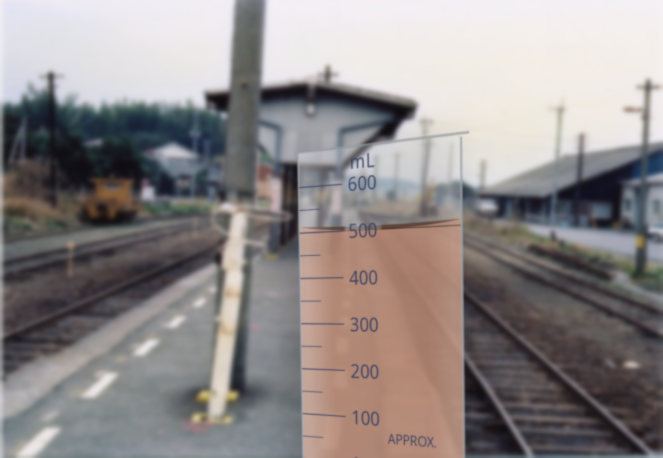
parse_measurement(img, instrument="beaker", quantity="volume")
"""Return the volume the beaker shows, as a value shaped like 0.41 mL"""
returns 500 mL
